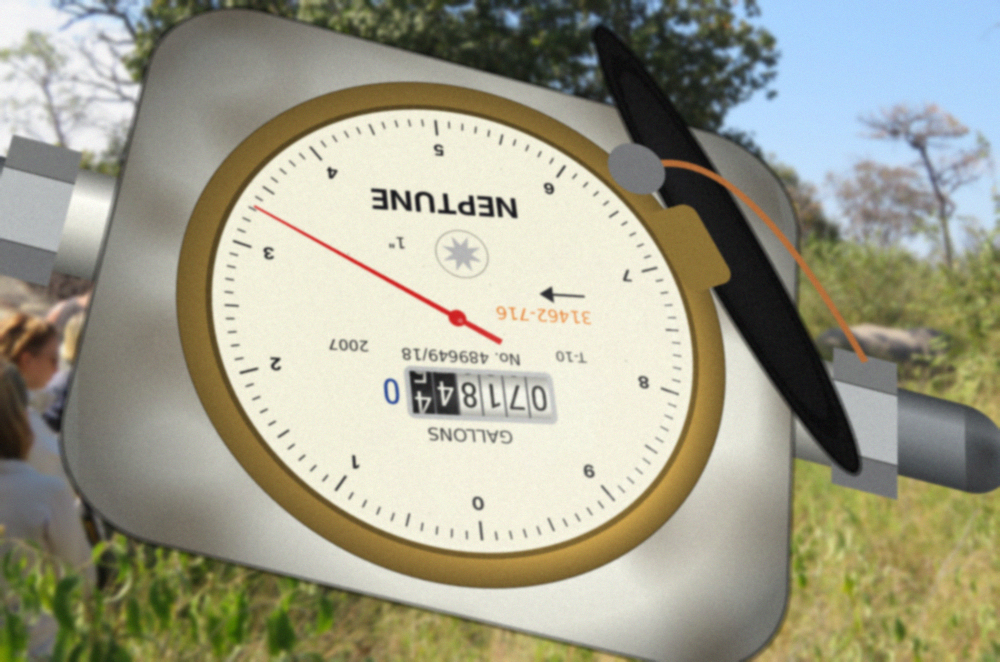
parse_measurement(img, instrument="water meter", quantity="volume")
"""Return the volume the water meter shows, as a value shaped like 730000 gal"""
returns 718443.3 gal
